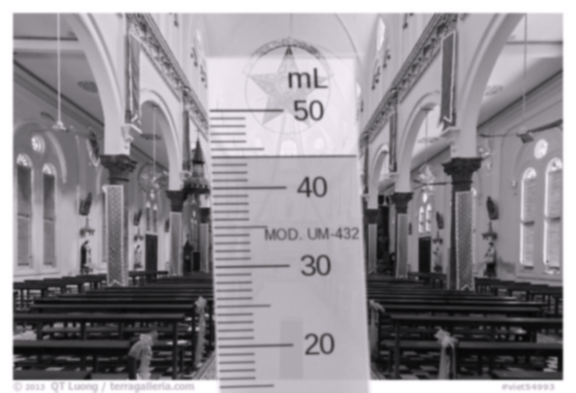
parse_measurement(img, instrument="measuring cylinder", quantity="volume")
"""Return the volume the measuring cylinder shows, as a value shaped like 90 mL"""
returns 44 mL
